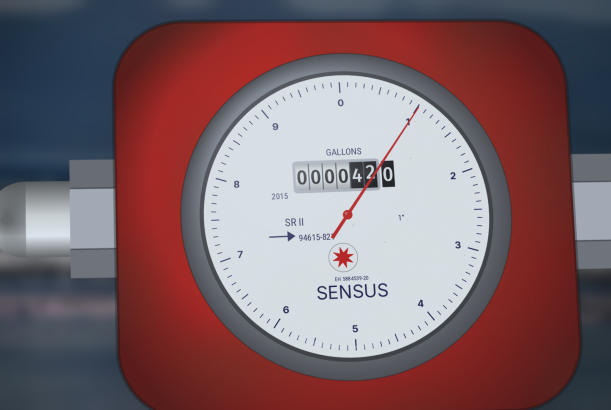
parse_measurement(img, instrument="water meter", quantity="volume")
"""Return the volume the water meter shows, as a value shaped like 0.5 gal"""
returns 421.0 gal
